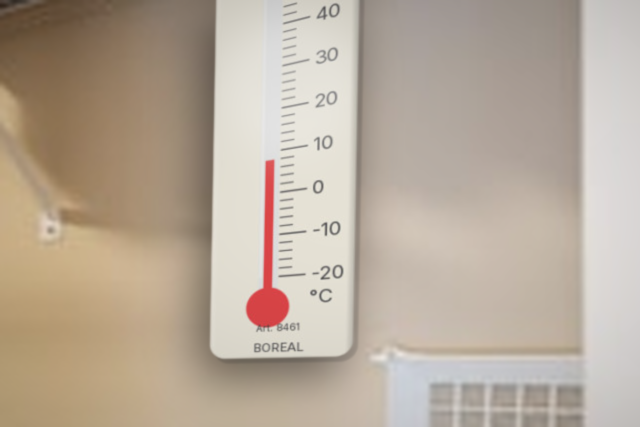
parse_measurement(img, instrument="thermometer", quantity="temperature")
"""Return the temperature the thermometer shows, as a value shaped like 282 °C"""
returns 8 °C
